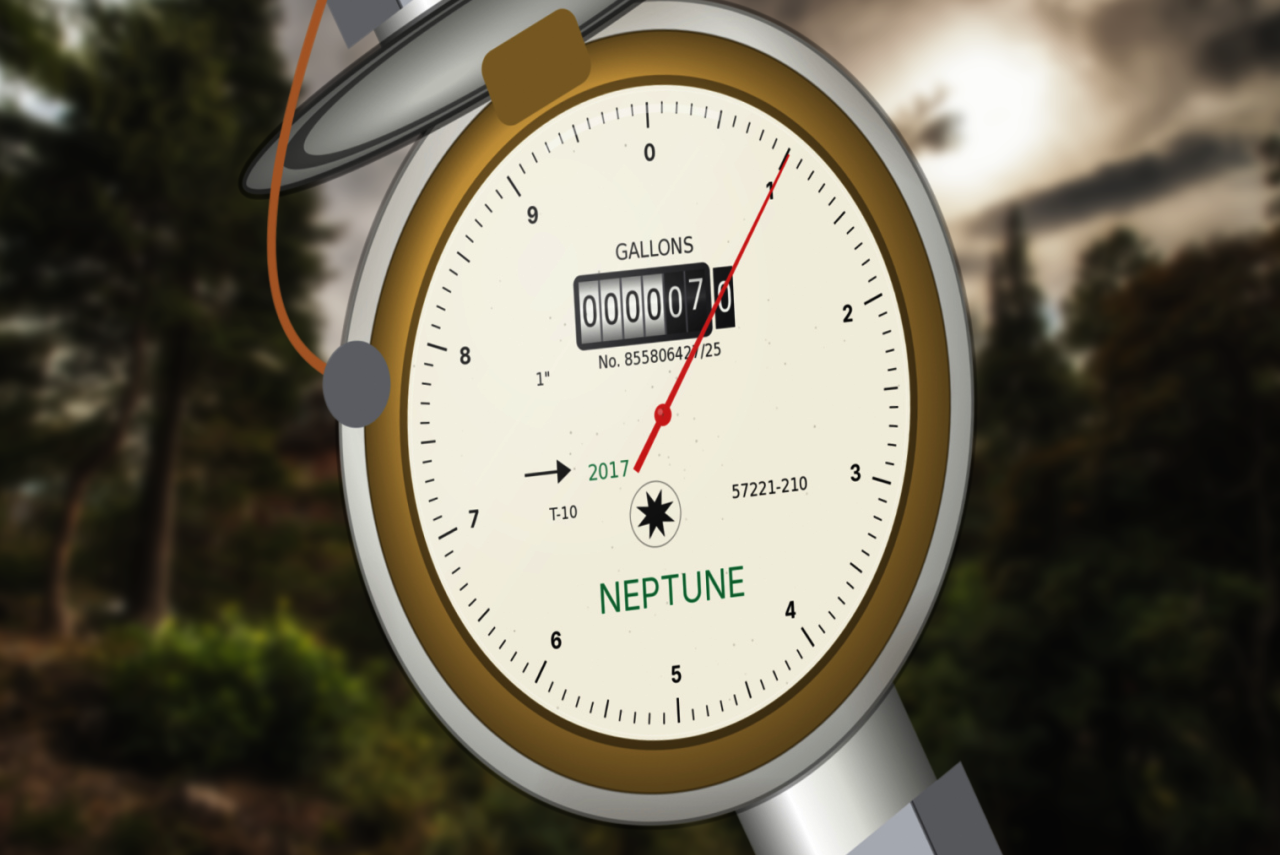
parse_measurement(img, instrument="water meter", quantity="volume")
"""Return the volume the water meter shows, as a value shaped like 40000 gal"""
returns 71.0 gal
